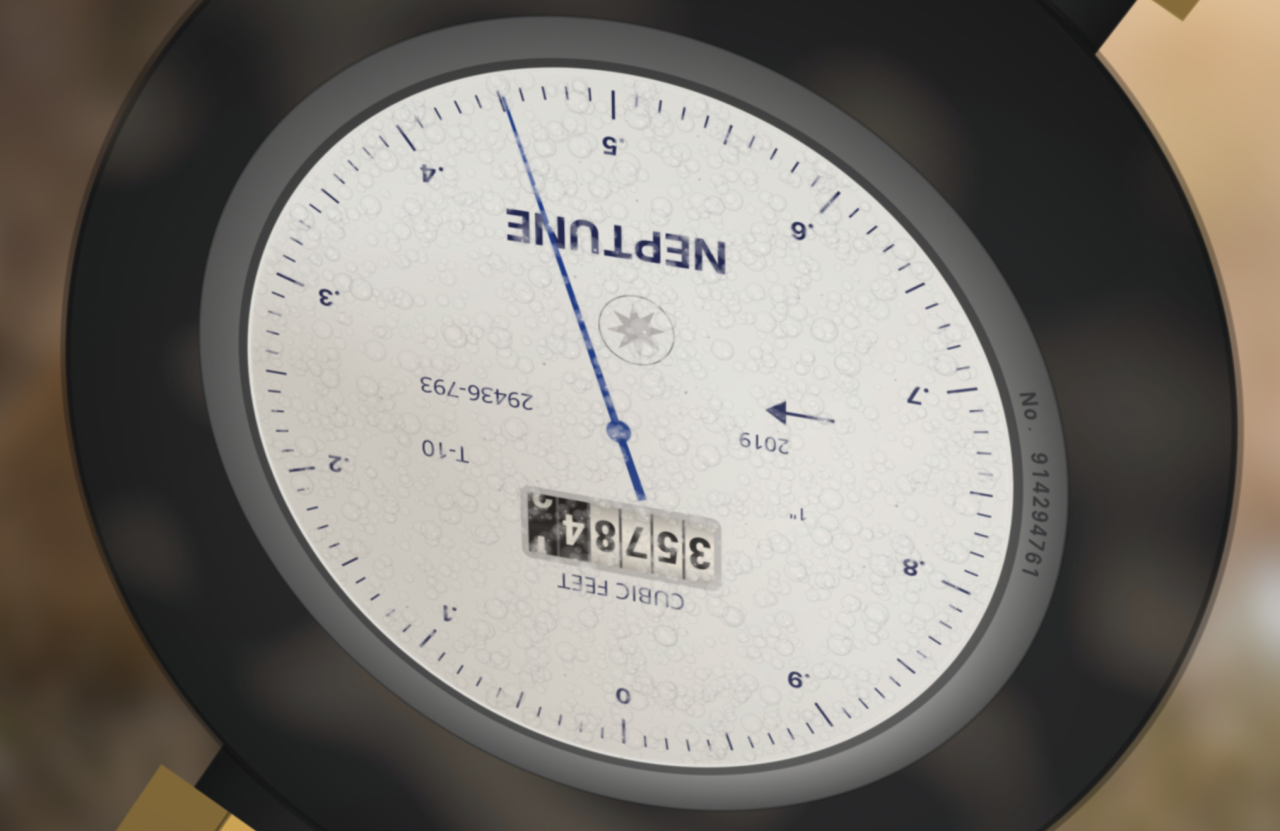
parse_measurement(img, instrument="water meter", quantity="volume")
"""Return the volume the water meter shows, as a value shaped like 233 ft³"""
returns 357841.45 ft³
